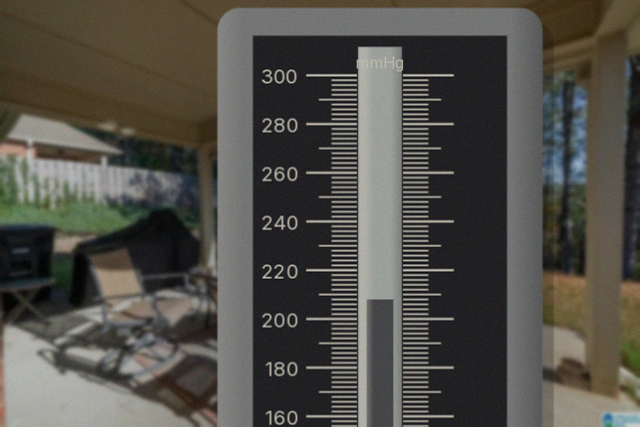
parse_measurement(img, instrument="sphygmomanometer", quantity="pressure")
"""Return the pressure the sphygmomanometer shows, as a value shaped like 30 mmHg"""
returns 208 mmHg
